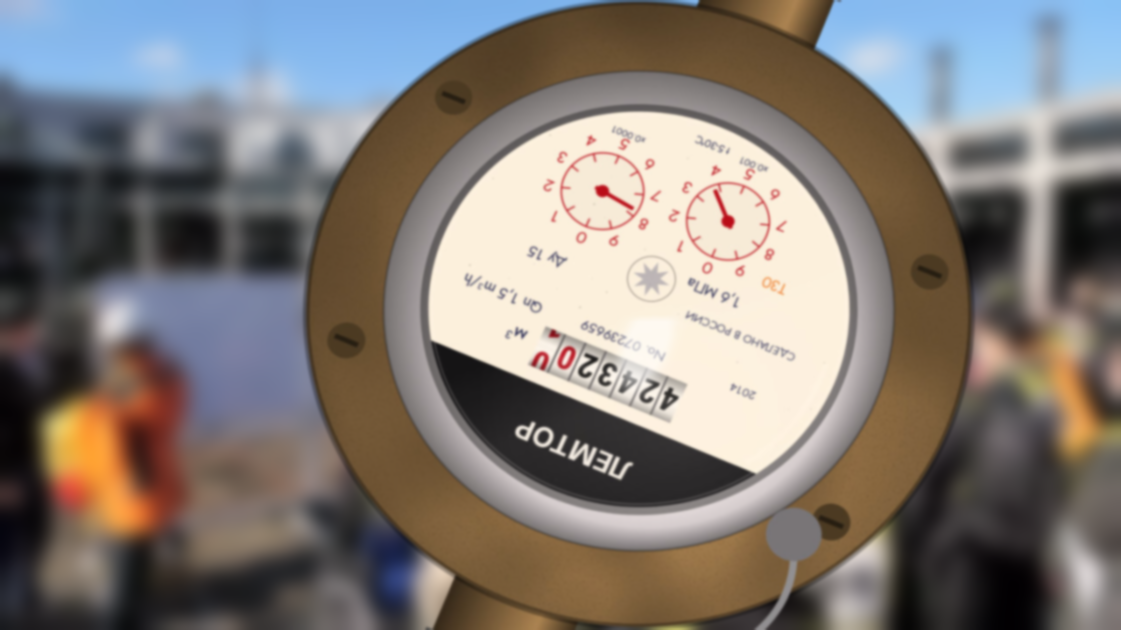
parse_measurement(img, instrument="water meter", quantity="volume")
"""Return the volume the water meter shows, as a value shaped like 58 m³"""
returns 42432.0037 m³
